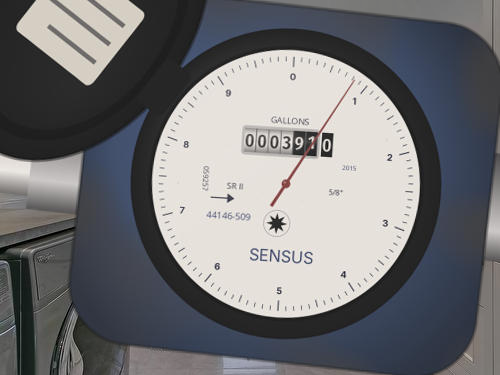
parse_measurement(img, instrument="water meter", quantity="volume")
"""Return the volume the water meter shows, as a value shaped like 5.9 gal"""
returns 3910.8 gal
